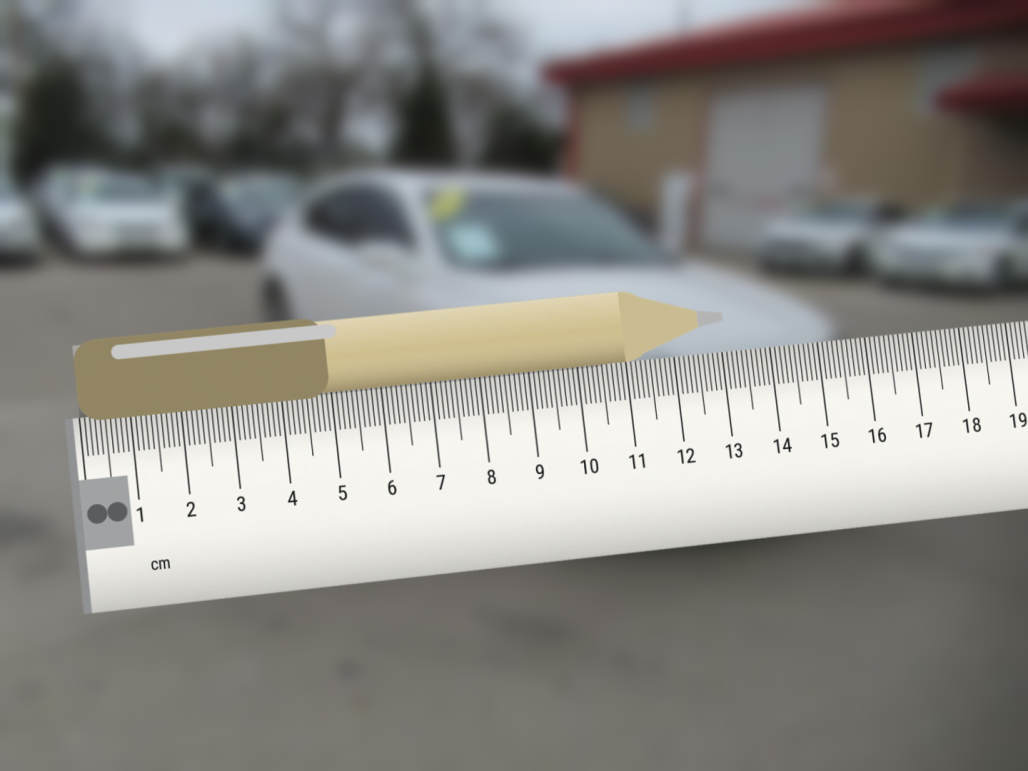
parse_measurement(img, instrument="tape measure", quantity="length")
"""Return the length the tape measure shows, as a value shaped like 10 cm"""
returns 13.1 cm
